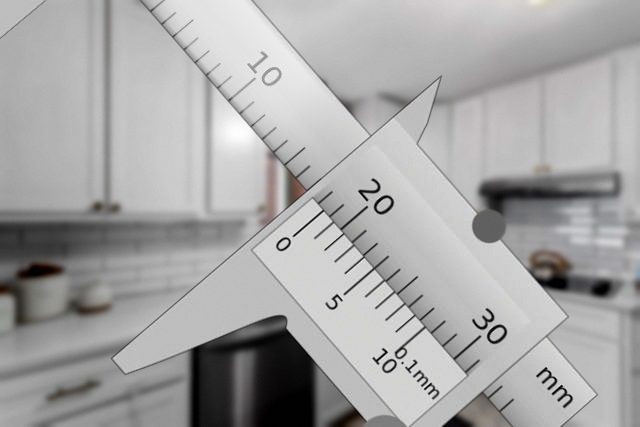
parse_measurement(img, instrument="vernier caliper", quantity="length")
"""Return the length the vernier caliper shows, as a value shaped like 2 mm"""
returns 18.5 mm
